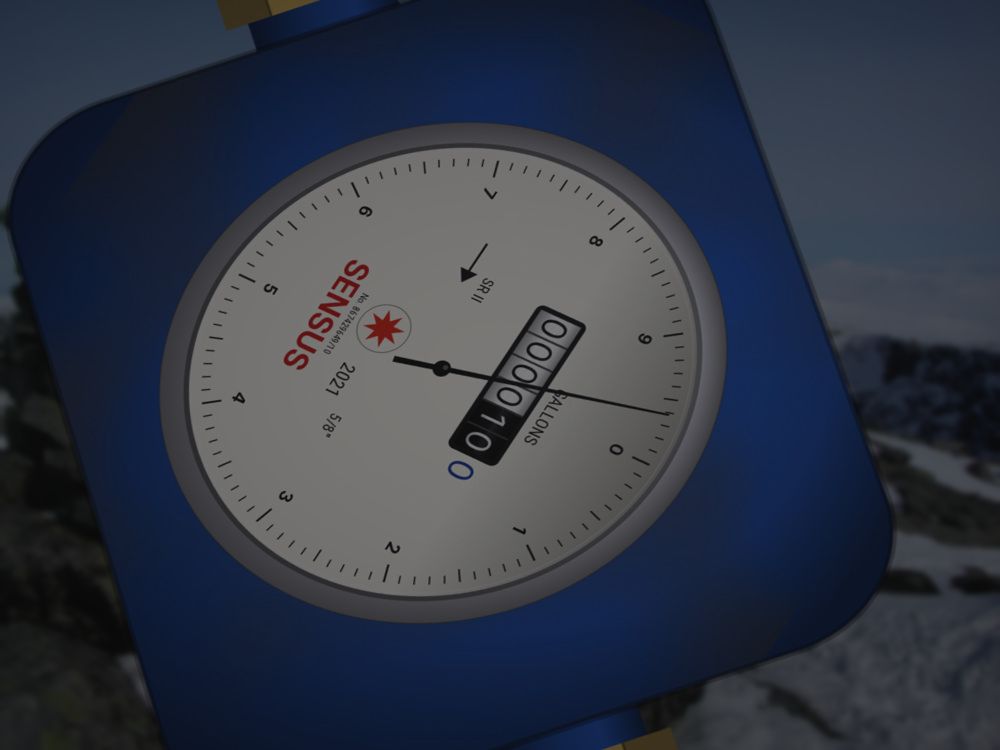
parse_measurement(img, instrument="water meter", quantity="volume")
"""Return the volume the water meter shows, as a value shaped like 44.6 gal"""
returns 99.6 gal
